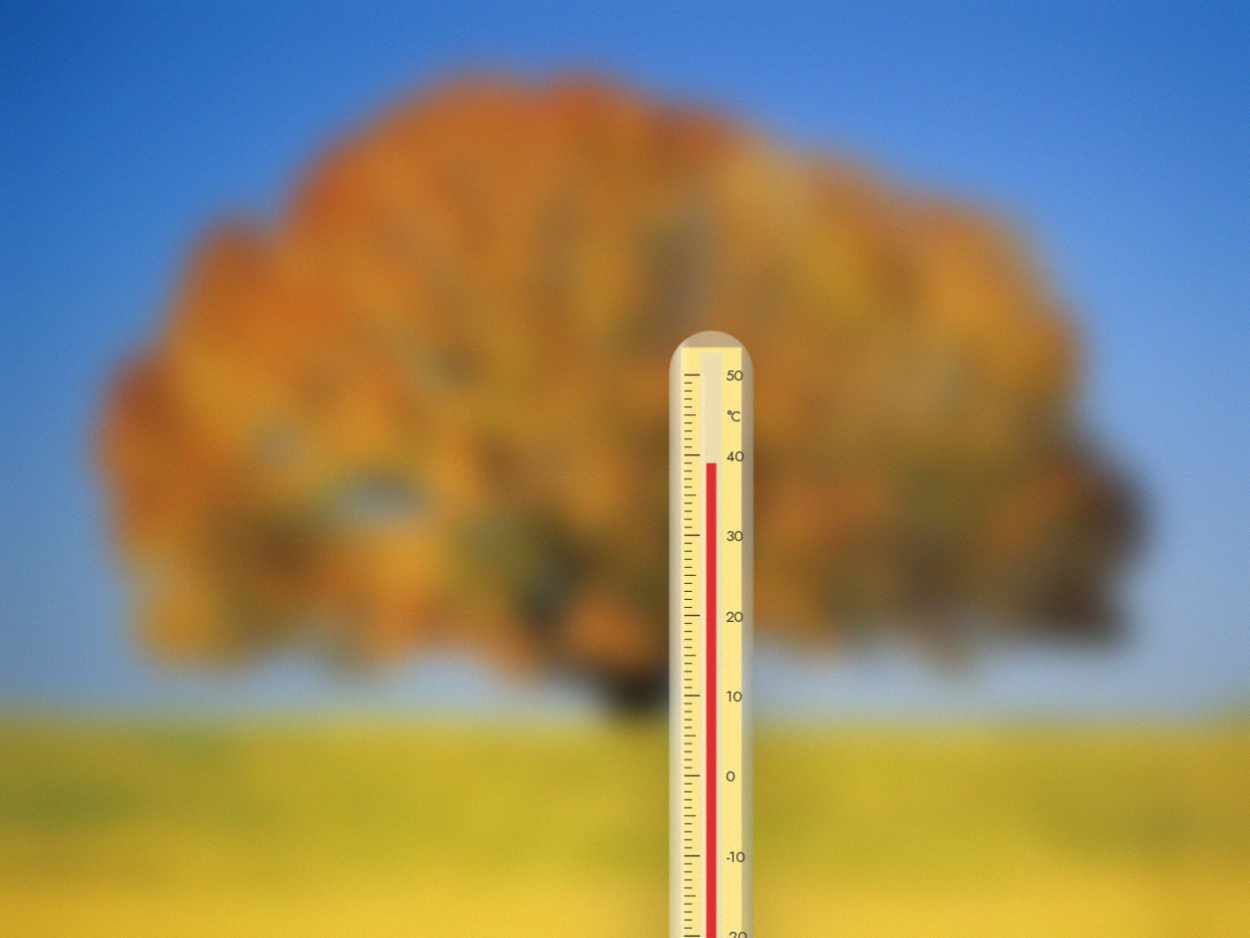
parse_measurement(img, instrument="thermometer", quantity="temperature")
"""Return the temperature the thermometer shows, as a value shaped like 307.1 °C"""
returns 39 °C
